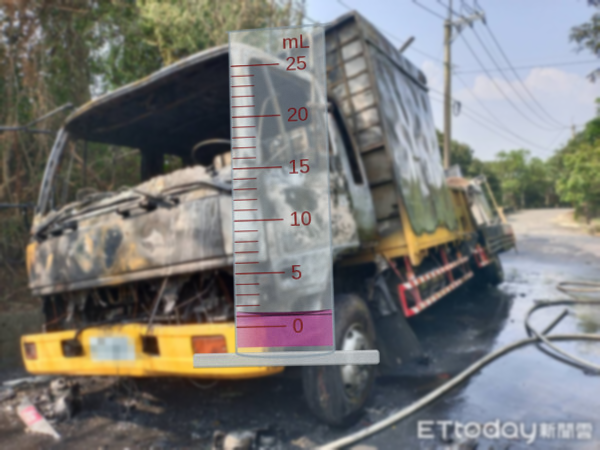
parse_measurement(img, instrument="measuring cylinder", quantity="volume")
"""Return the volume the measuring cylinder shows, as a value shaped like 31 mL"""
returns 1 mL
